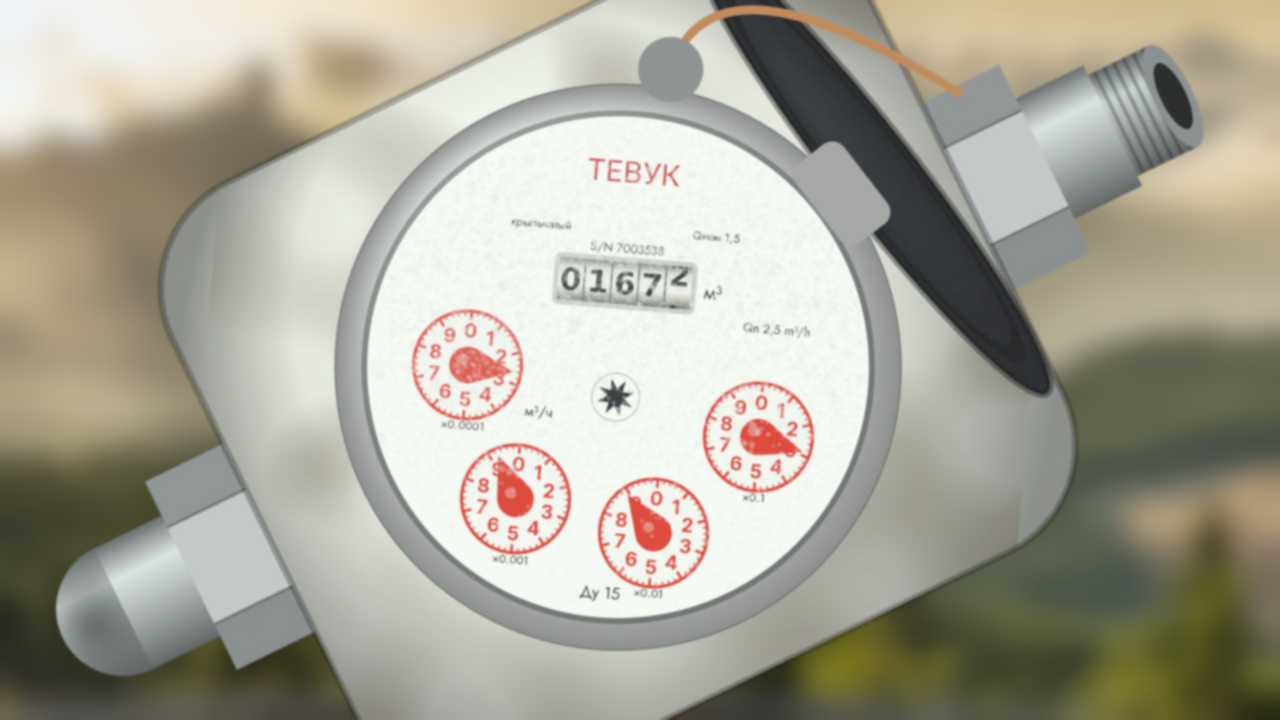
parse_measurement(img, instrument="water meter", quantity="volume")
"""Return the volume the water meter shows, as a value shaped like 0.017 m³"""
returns 1672.2892 m³
